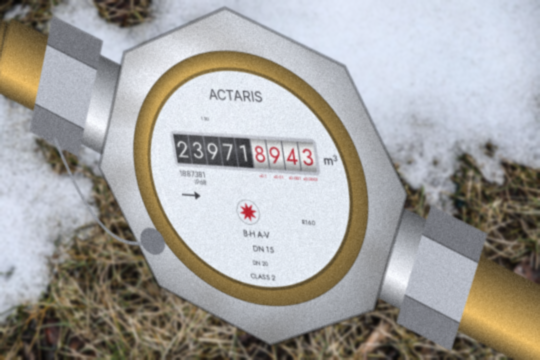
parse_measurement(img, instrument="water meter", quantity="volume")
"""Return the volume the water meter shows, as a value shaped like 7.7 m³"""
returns 23971.8943 m³
